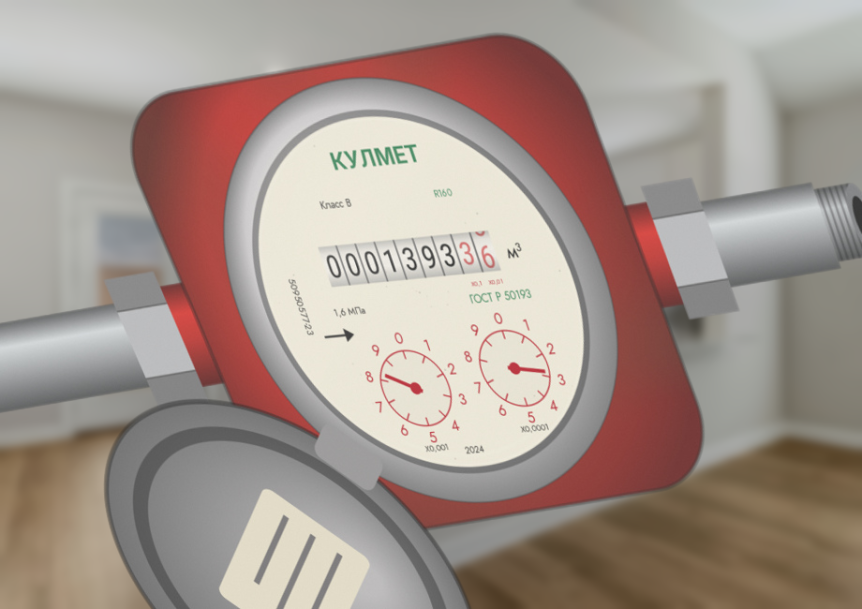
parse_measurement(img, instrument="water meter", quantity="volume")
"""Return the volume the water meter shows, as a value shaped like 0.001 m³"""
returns 1393.3582 m³
